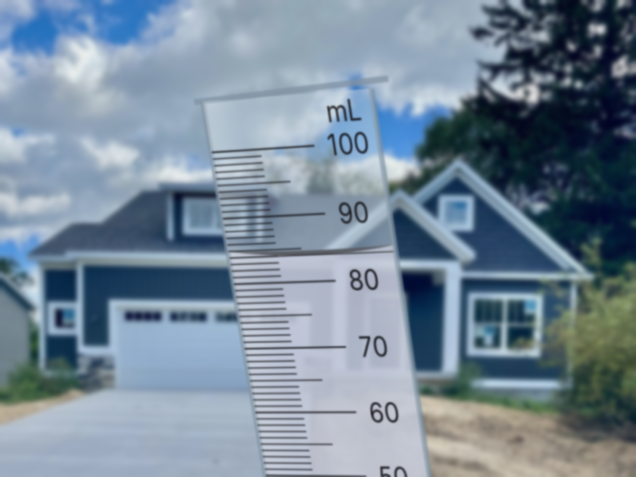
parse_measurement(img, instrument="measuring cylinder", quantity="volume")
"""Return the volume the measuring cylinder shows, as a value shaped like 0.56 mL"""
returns 84 mL
